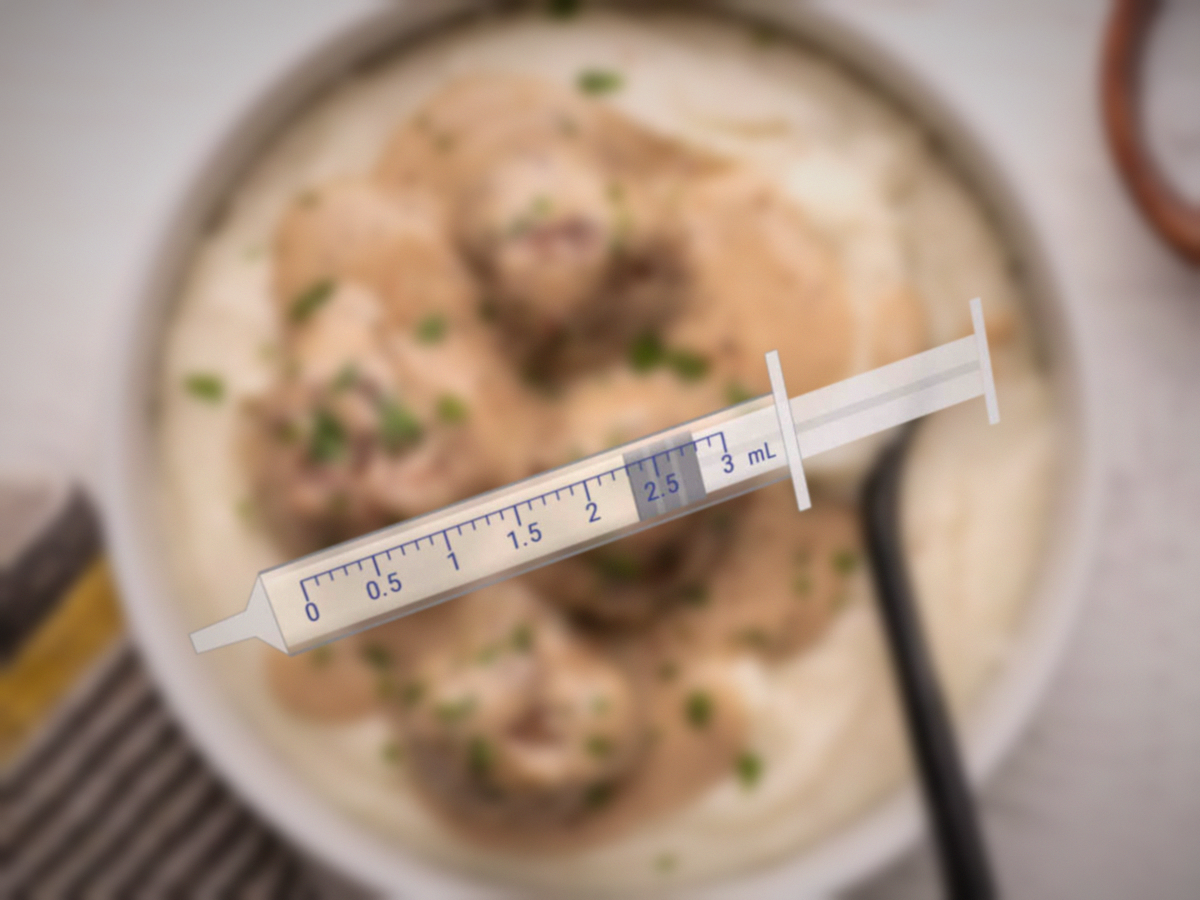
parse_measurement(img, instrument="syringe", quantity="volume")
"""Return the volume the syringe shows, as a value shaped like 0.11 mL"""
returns 2.3 mL
